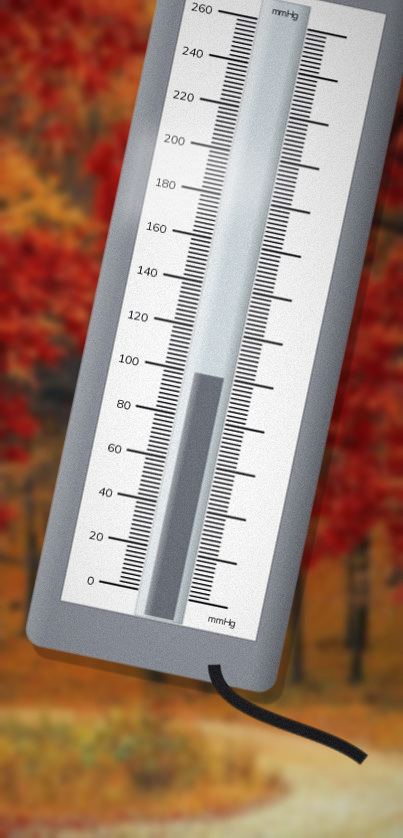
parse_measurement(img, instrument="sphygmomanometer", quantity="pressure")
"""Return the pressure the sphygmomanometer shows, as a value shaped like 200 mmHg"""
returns 100 mmHg
